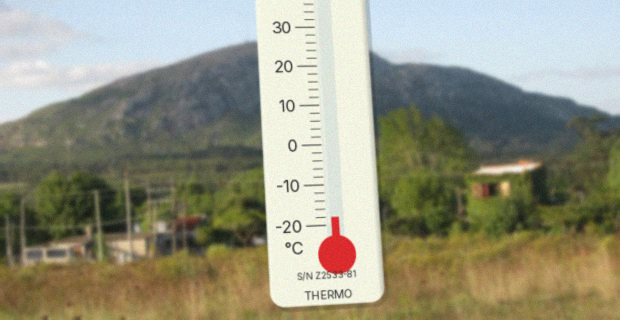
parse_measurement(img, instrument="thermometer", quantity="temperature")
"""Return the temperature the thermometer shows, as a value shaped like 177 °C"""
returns -18 °C
